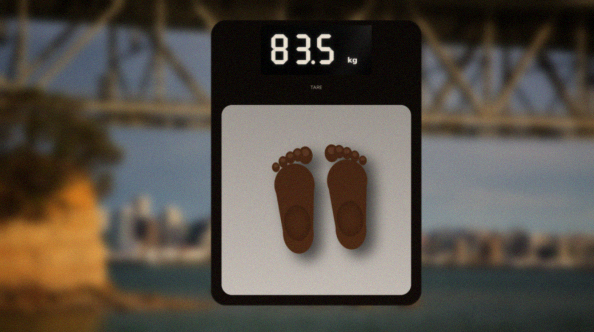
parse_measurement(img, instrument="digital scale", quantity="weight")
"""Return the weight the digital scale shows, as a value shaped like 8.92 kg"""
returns 83.5 kg
